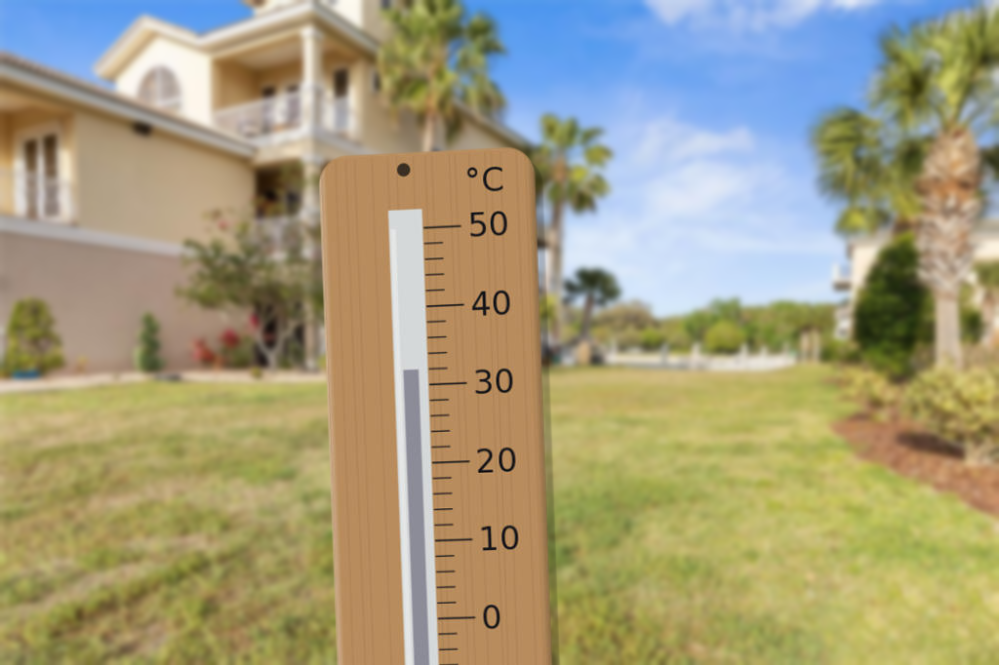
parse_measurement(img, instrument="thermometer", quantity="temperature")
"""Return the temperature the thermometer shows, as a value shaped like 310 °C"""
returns 32 °C
